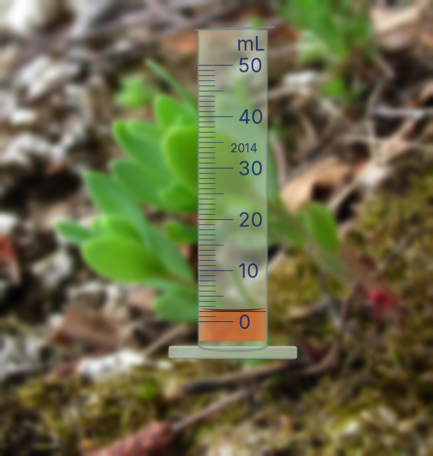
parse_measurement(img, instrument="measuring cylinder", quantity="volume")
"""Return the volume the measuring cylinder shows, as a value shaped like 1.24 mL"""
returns 2 mL
